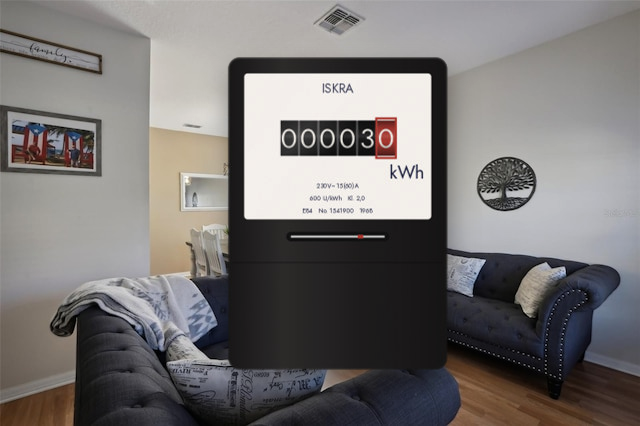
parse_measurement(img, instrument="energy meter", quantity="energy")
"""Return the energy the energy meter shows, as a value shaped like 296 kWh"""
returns 3.0 kWh
